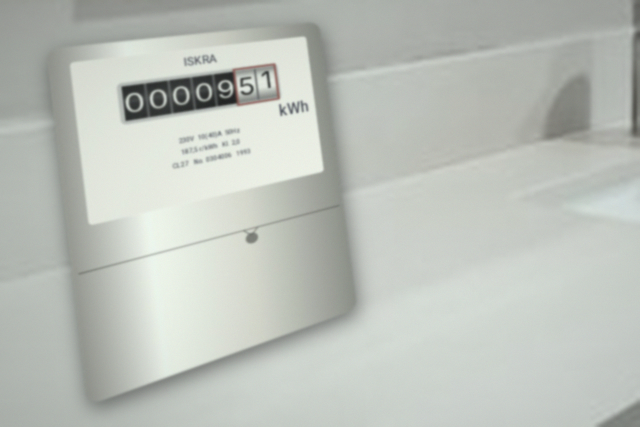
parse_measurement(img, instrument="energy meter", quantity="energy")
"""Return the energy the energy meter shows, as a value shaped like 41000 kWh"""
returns 9.51 kWh
